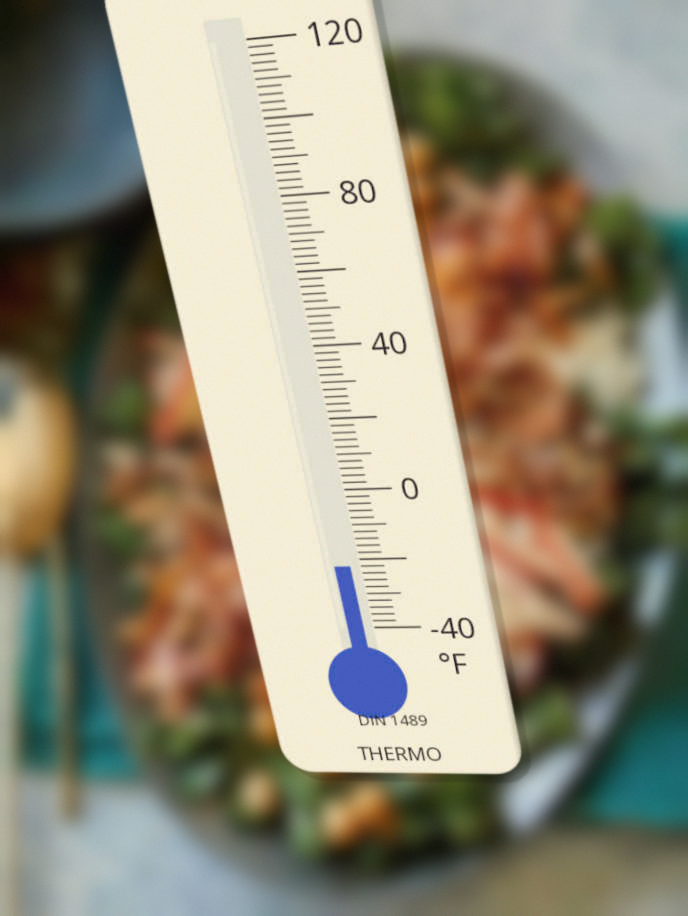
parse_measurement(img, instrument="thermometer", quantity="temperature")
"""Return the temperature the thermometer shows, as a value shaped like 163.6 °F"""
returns -22 °F
